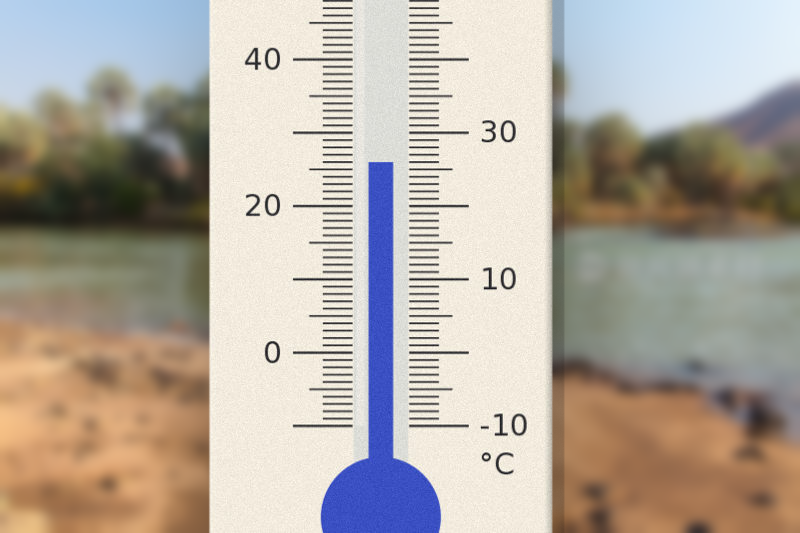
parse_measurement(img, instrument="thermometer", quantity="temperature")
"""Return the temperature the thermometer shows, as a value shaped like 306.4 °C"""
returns 26 °C
